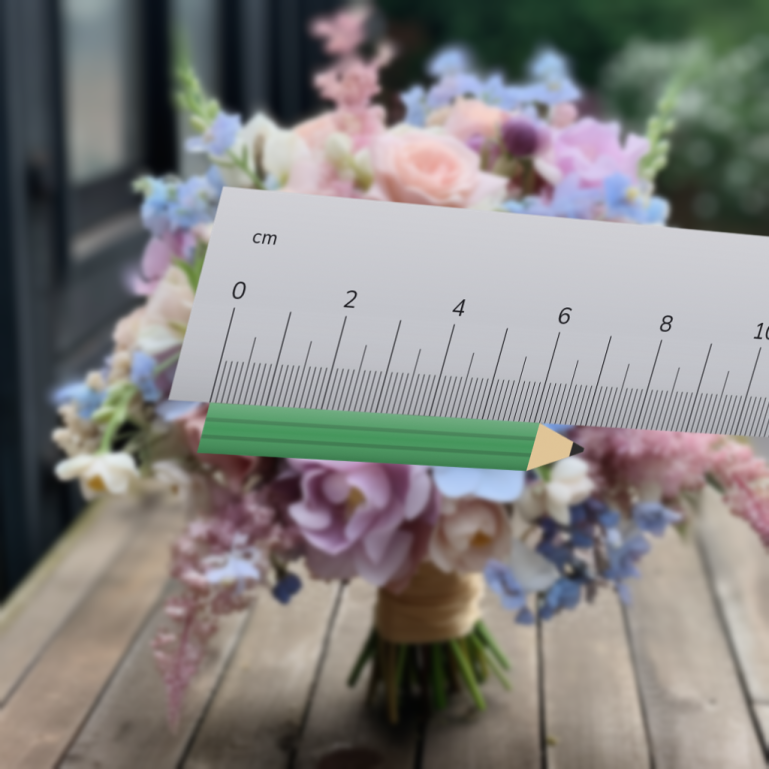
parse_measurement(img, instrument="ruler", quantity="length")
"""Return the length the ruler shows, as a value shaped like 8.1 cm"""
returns 7.1 cm
